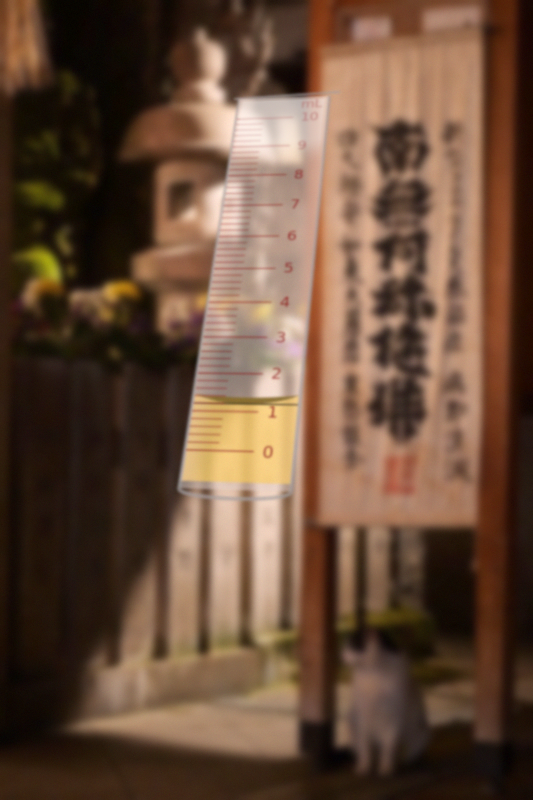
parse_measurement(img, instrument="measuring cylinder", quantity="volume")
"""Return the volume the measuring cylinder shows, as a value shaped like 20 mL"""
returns 1.2 mL
